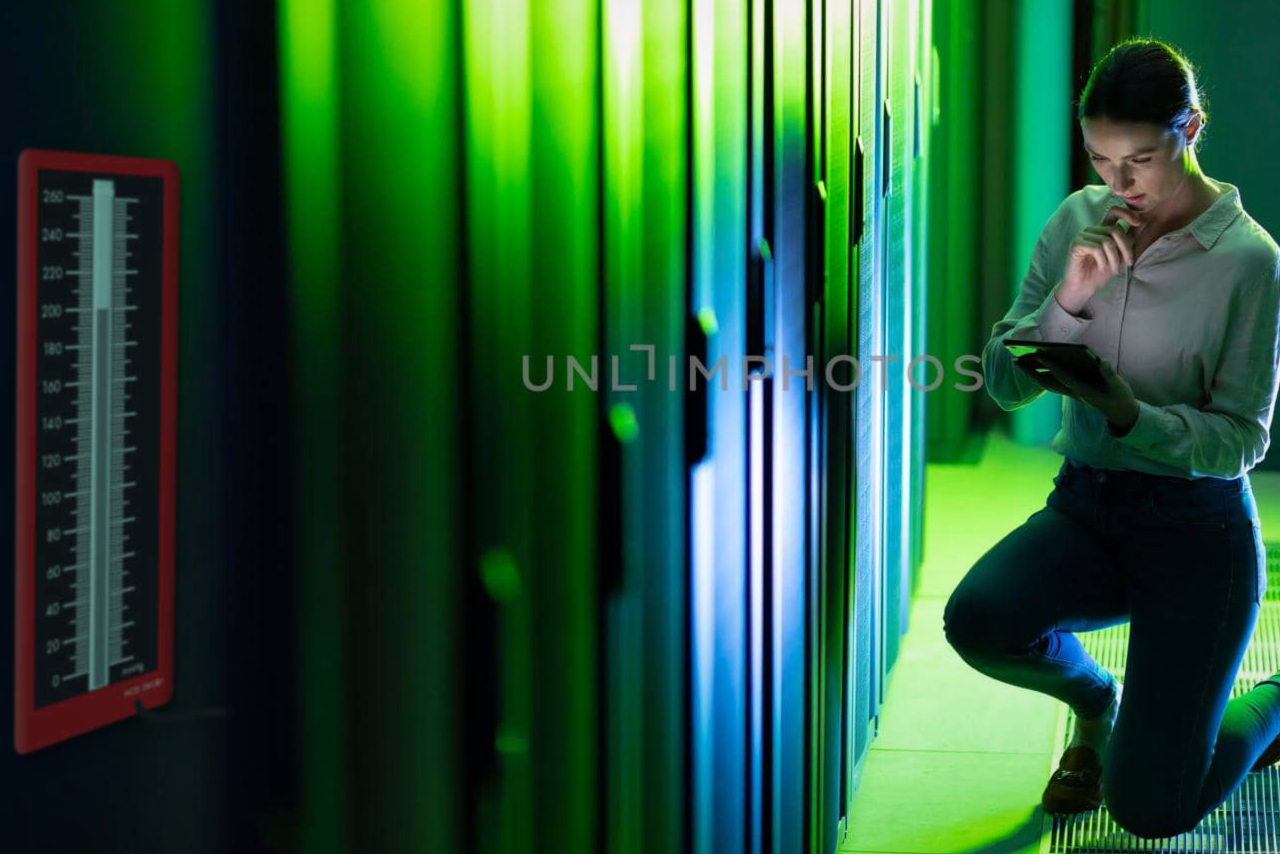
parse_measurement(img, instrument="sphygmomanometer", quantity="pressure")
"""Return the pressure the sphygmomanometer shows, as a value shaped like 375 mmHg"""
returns 200 mmHg
